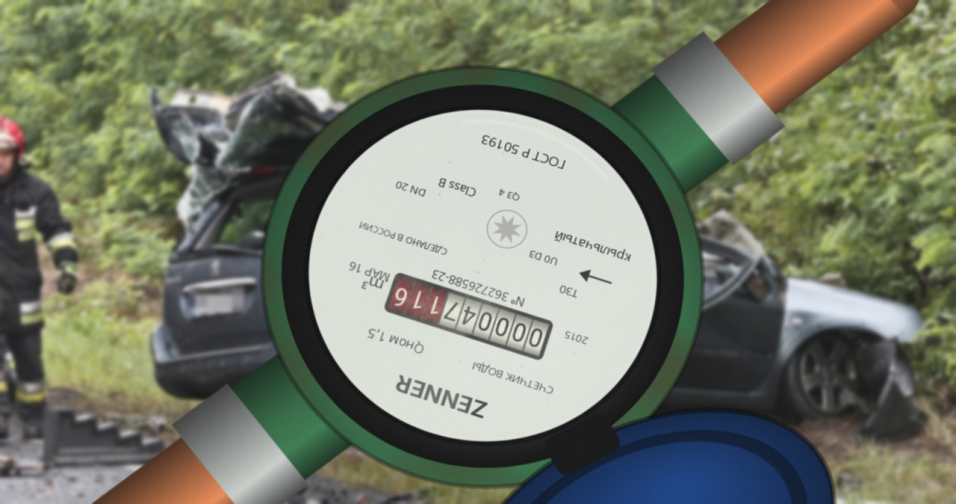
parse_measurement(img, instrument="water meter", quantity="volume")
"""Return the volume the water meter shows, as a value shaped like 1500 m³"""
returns 47.116 m³
